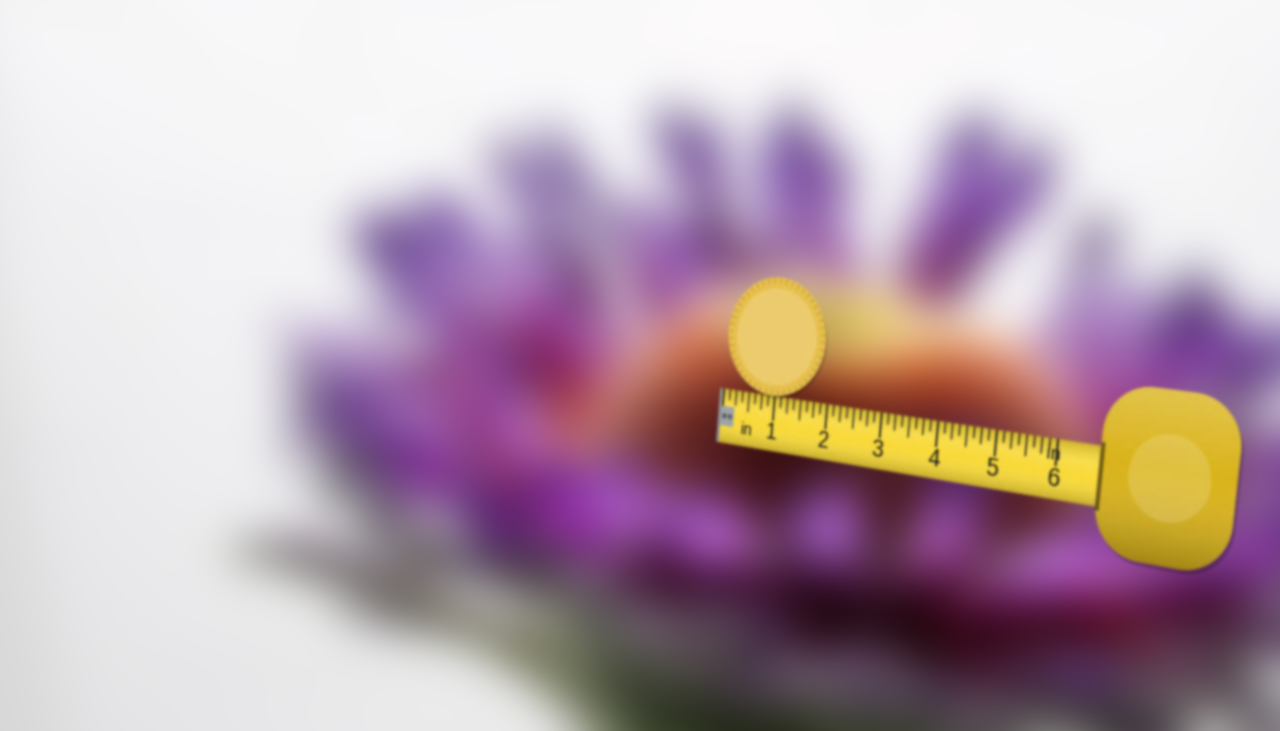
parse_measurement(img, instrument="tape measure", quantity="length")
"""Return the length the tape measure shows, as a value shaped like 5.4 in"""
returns 1.875 in
